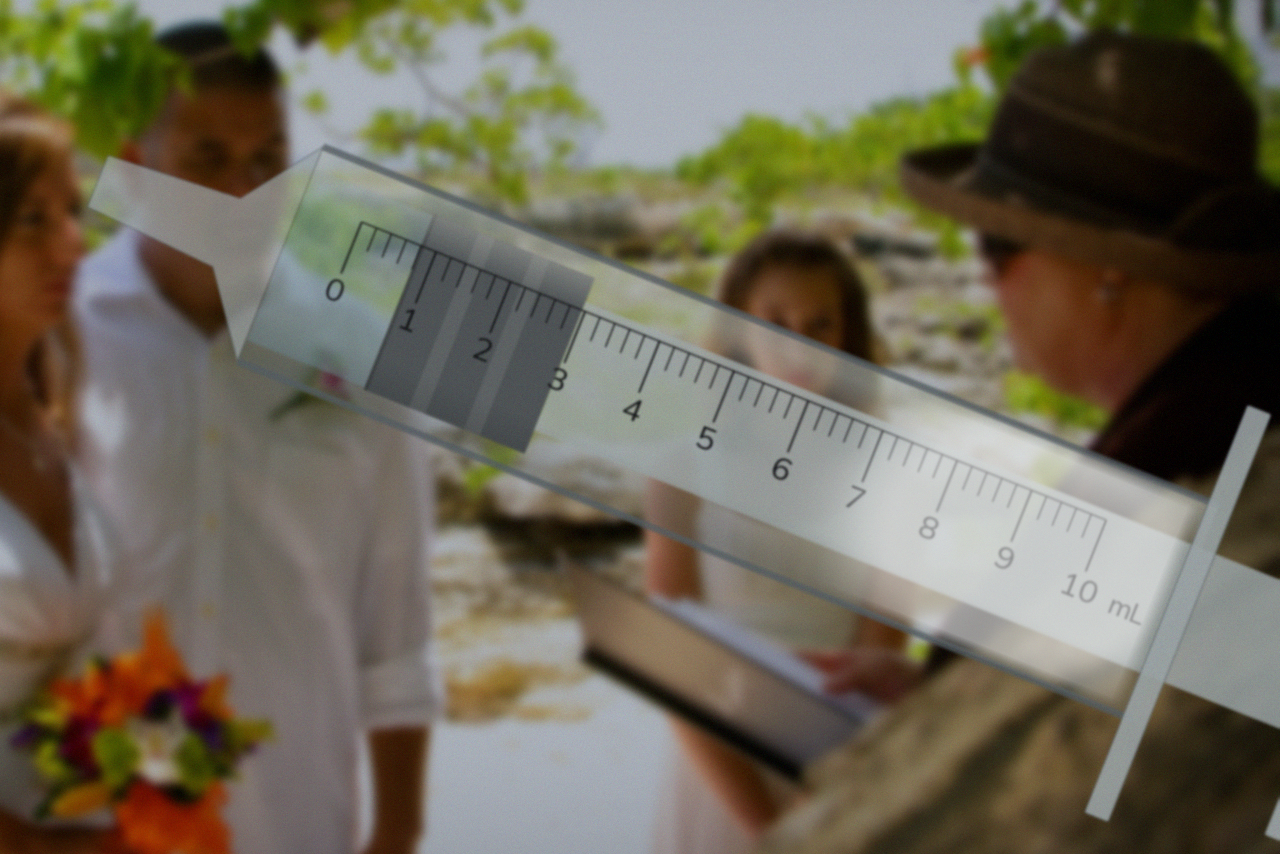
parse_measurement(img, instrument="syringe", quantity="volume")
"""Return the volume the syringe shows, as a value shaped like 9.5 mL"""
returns 0.8 mL
